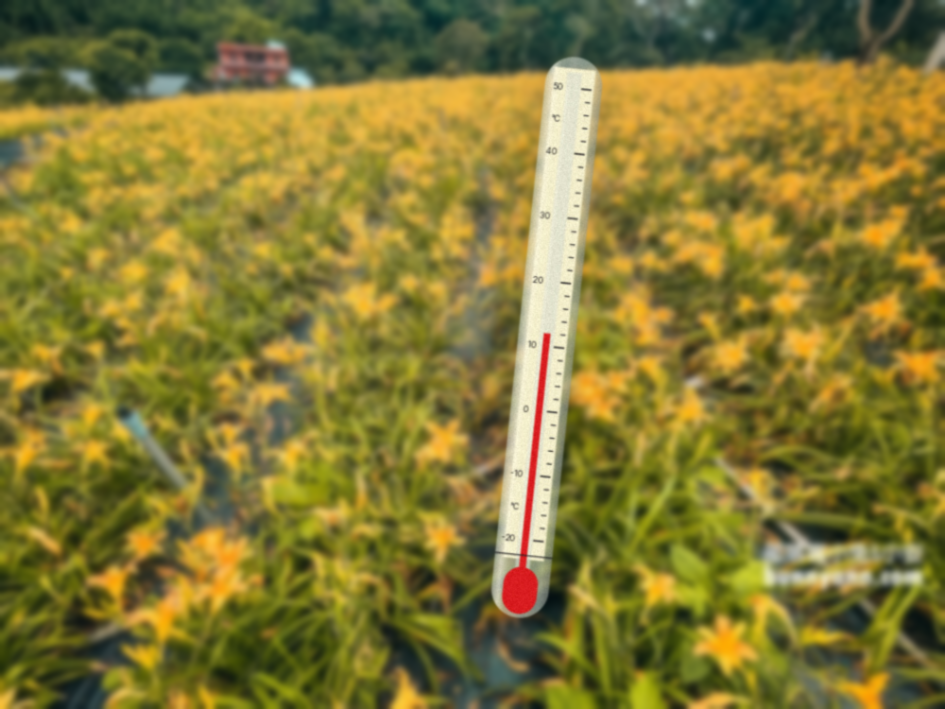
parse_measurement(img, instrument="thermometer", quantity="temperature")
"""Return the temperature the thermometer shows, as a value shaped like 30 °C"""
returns 12 °C
